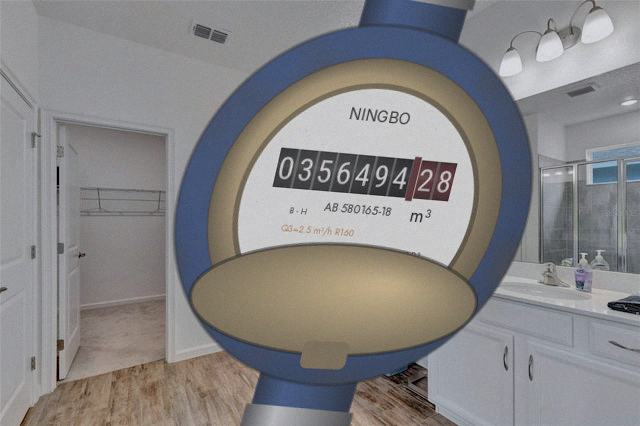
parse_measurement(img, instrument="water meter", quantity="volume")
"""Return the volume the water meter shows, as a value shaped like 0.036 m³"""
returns 356494.28 m³
